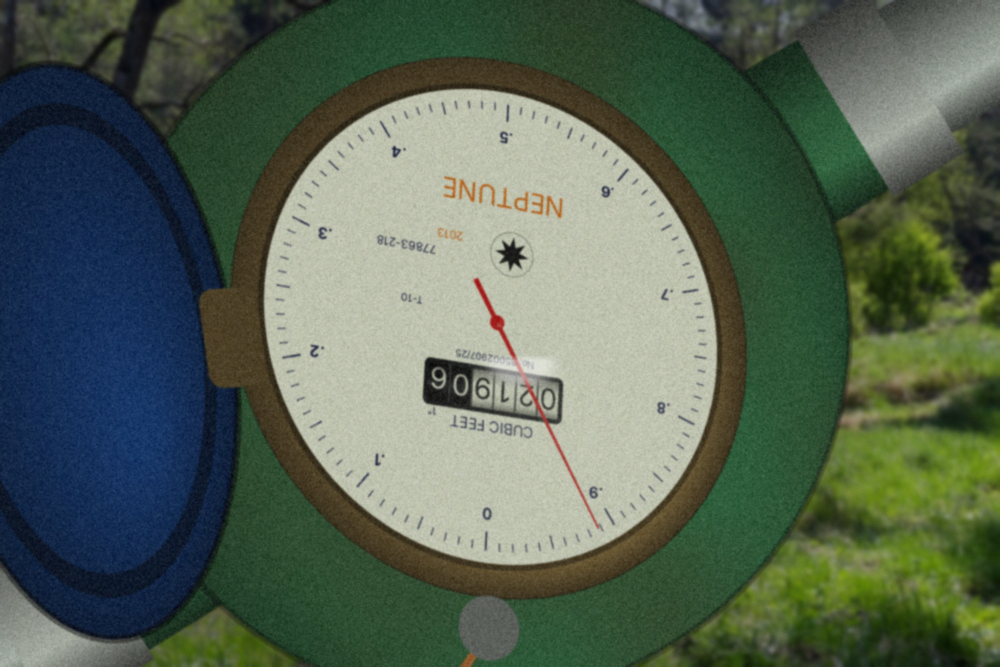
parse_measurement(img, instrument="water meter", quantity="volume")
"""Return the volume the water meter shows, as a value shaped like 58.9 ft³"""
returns 21905.91 ft³
